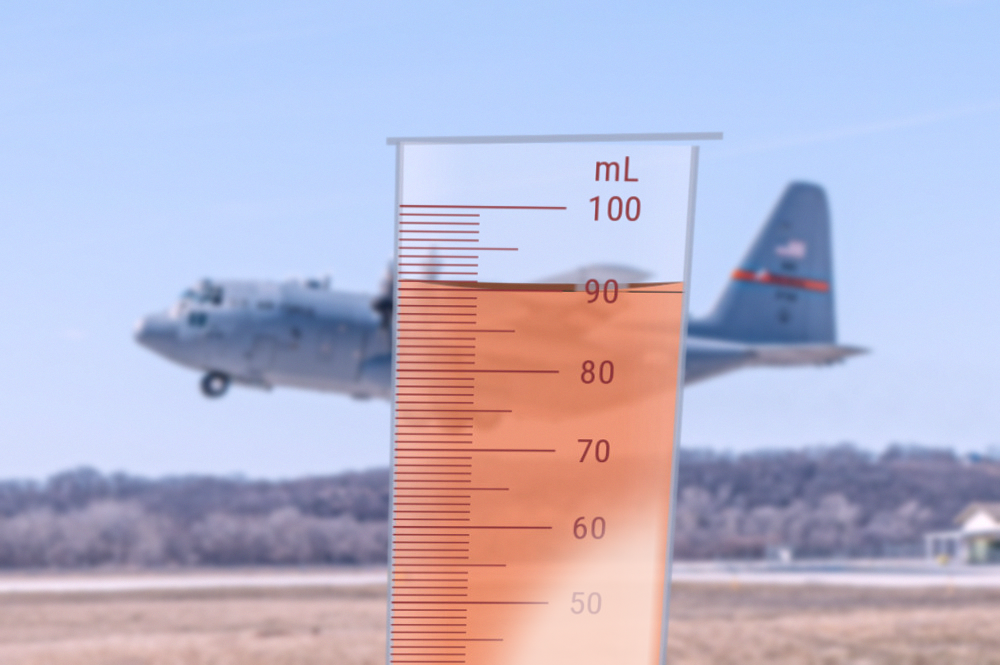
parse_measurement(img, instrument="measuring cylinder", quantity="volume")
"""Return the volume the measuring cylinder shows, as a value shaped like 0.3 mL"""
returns 90 mL
